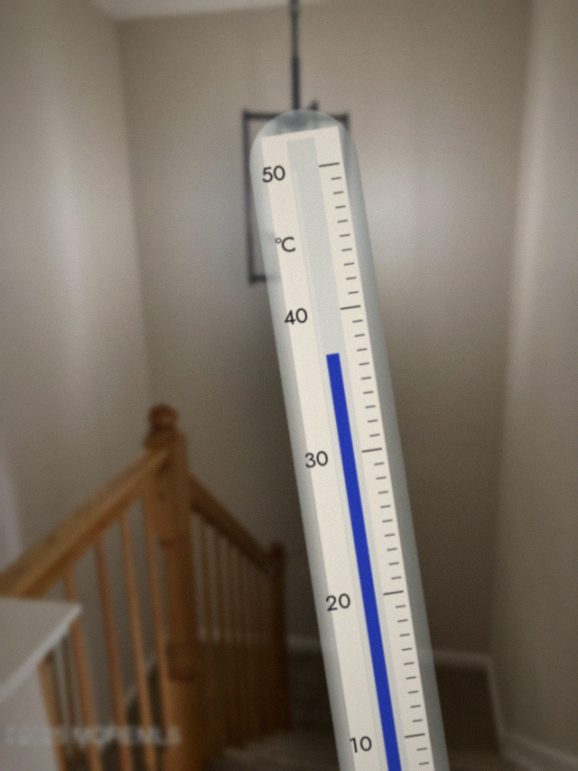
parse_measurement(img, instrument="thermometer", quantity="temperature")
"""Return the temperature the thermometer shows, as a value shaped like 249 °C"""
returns 37 °C
